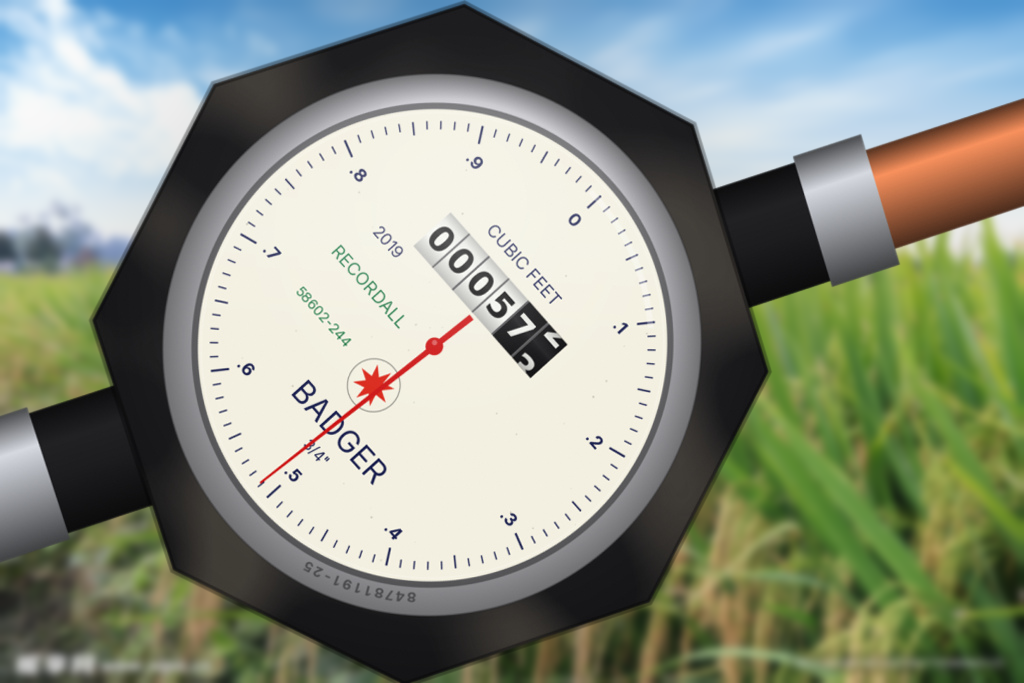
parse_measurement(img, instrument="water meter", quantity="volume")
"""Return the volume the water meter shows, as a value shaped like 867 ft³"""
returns 572.51 ft³
